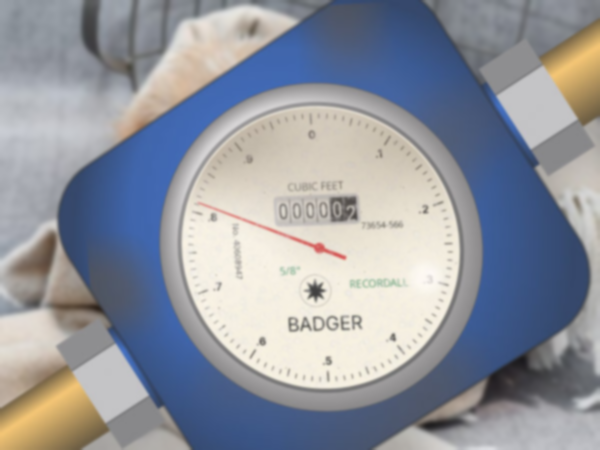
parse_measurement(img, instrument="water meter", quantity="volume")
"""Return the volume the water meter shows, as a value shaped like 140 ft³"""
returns 1.81 ft³
